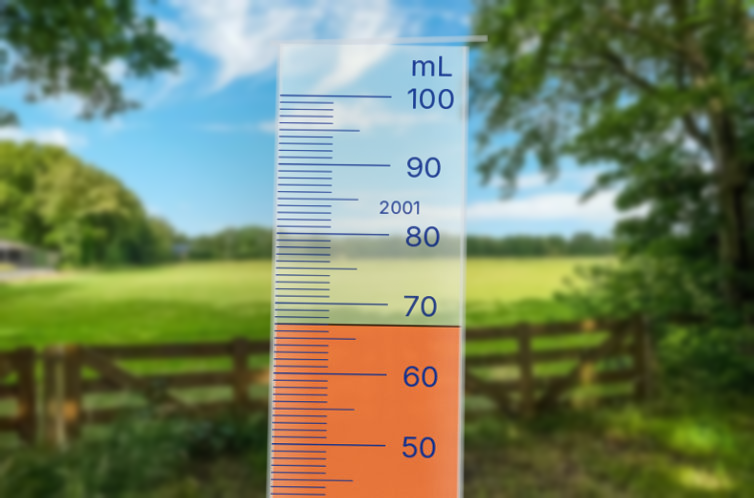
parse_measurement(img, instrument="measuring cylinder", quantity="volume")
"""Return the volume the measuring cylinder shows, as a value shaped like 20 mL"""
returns 67 mL
